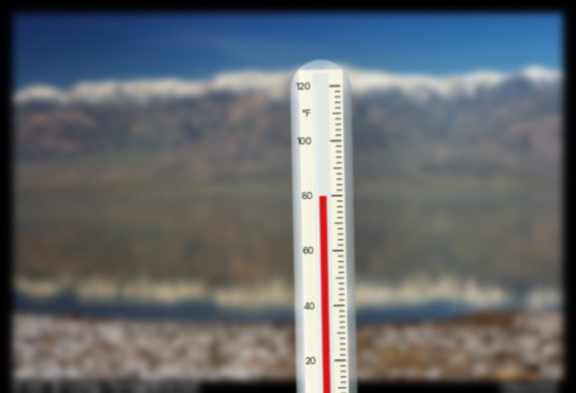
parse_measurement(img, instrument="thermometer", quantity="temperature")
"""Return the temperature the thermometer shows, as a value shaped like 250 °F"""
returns 80 °F
